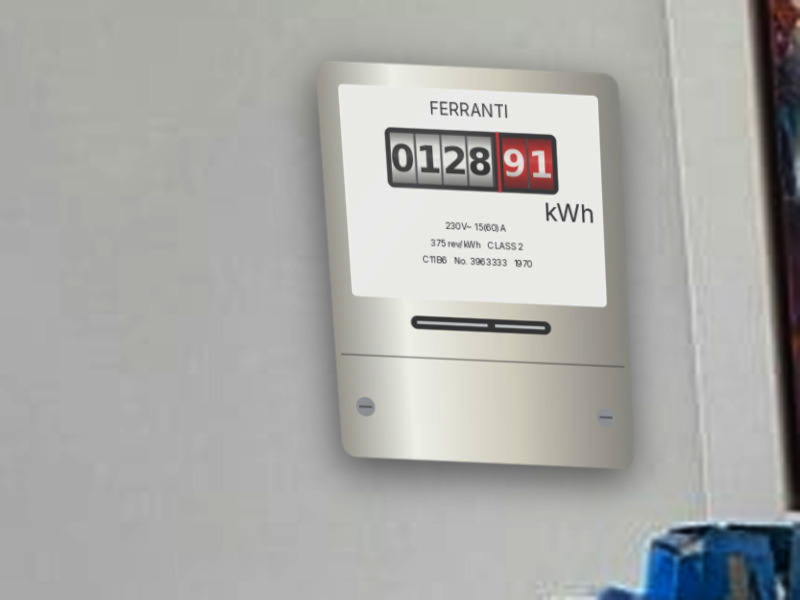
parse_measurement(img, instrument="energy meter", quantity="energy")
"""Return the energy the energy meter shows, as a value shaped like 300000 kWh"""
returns 128.91 kWh
